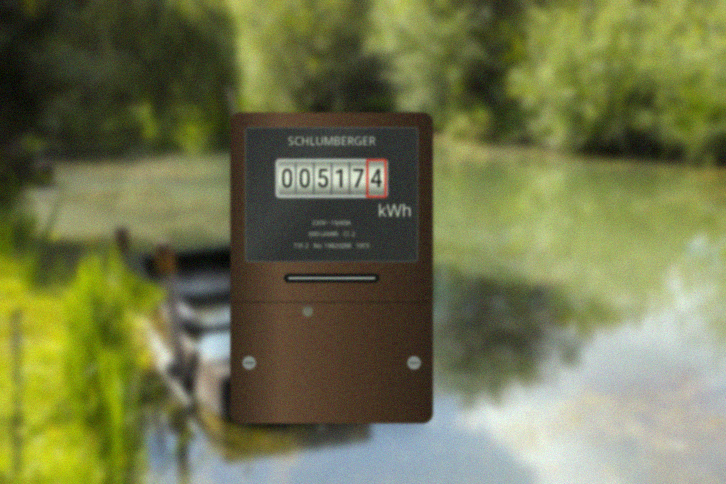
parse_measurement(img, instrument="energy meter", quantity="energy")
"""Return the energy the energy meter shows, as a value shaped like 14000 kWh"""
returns 517.4 kWh
